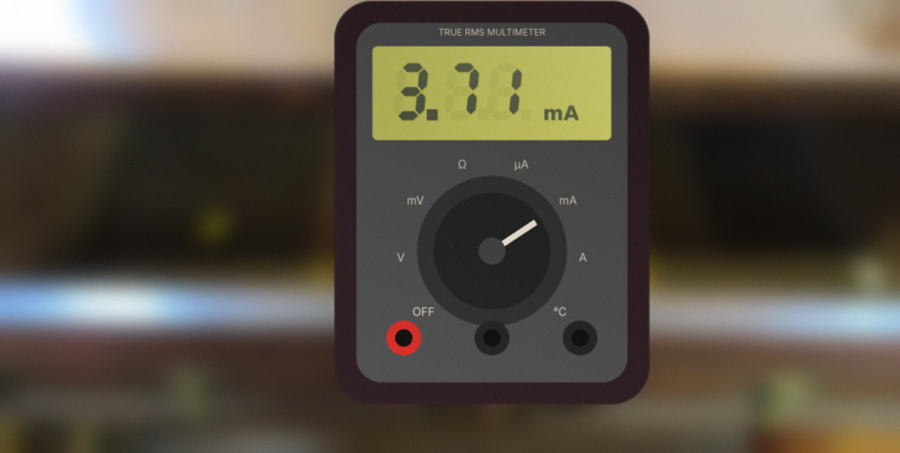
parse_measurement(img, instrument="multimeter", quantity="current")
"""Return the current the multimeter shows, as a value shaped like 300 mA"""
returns 3.71 mA
